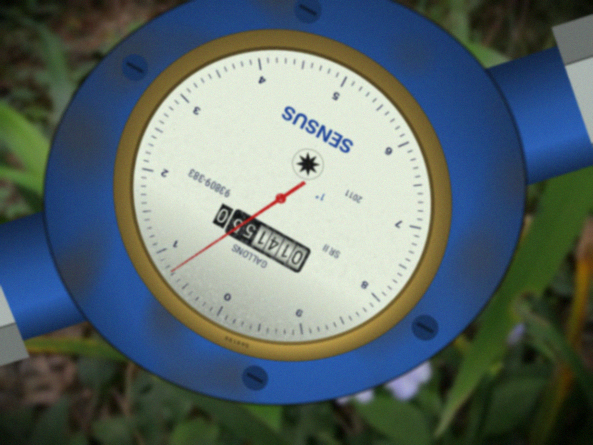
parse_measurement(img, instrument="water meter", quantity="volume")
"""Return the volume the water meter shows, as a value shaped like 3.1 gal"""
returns 141550.7 gal
